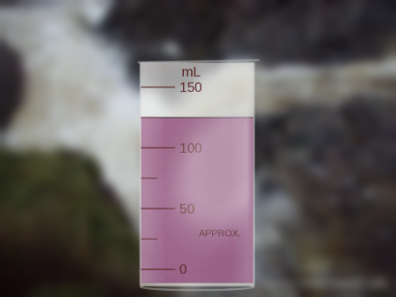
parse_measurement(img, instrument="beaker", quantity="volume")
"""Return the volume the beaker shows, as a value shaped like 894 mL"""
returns 125 mL
